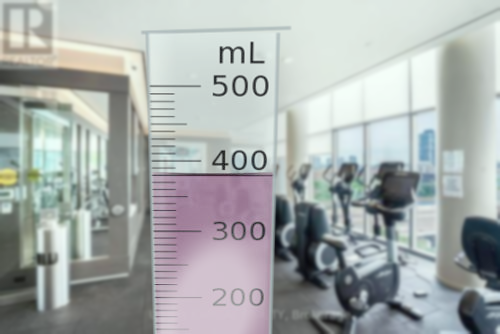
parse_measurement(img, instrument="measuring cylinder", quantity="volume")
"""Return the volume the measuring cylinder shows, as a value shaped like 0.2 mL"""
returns 380 mL
